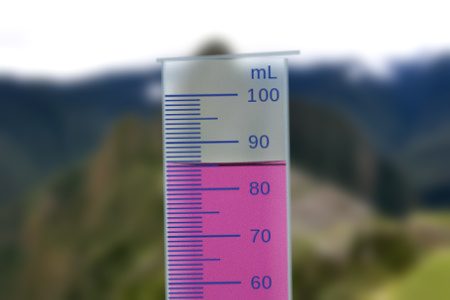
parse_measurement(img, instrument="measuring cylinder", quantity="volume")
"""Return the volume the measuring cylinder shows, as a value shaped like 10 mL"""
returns 85 mL
